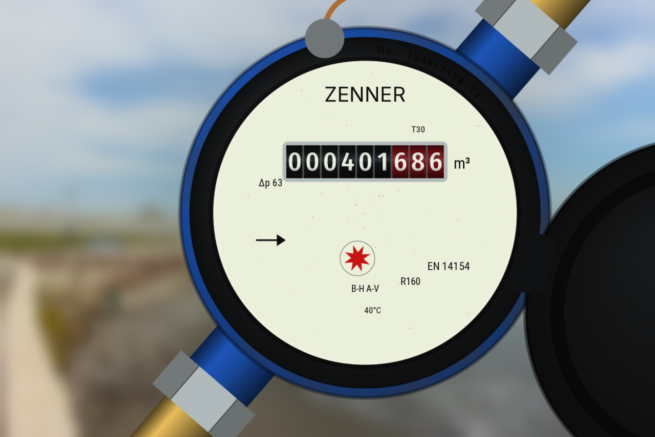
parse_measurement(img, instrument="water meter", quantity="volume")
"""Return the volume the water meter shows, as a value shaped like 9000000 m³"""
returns 401.686 m³
